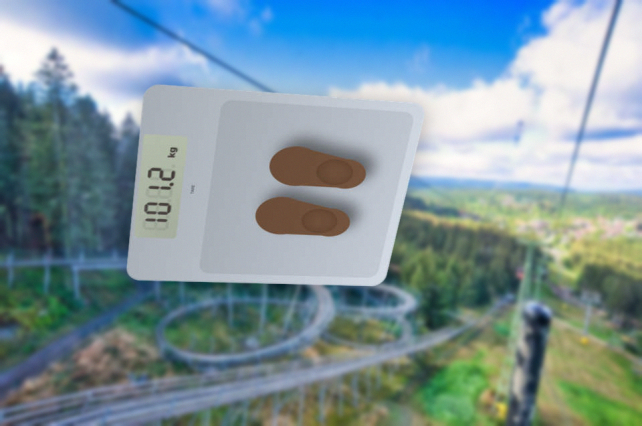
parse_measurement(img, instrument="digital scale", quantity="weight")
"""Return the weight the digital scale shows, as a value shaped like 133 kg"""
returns 101.2 kg
